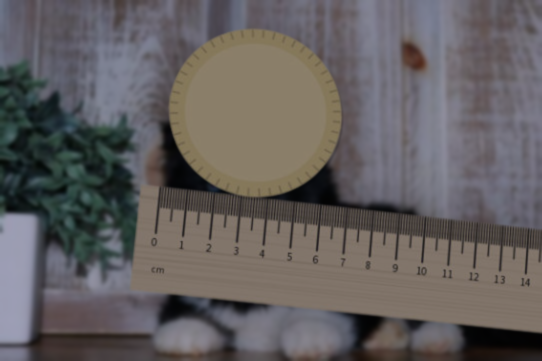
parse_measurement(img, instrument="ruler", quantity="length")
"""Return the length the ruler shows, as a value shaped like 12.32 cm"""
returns 6.5 cm
